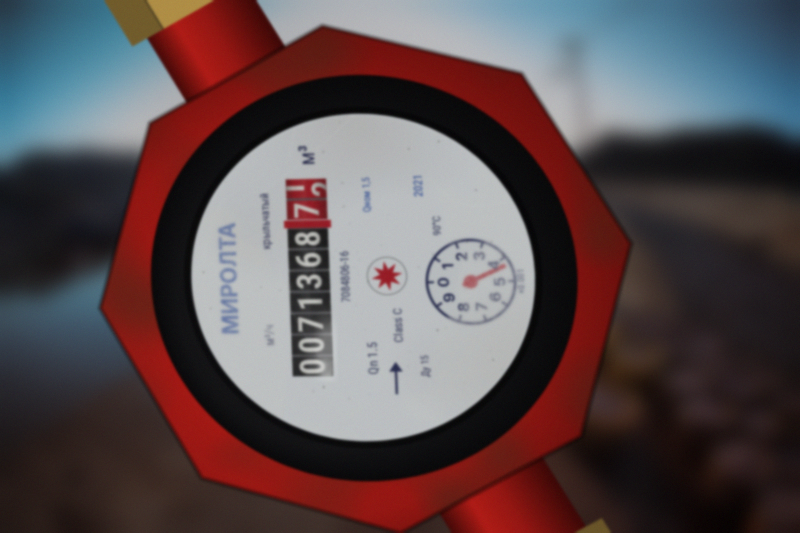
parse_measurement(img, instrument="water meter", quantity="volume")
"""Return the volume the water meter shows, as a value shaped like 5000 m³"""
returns 71368.714 m³
